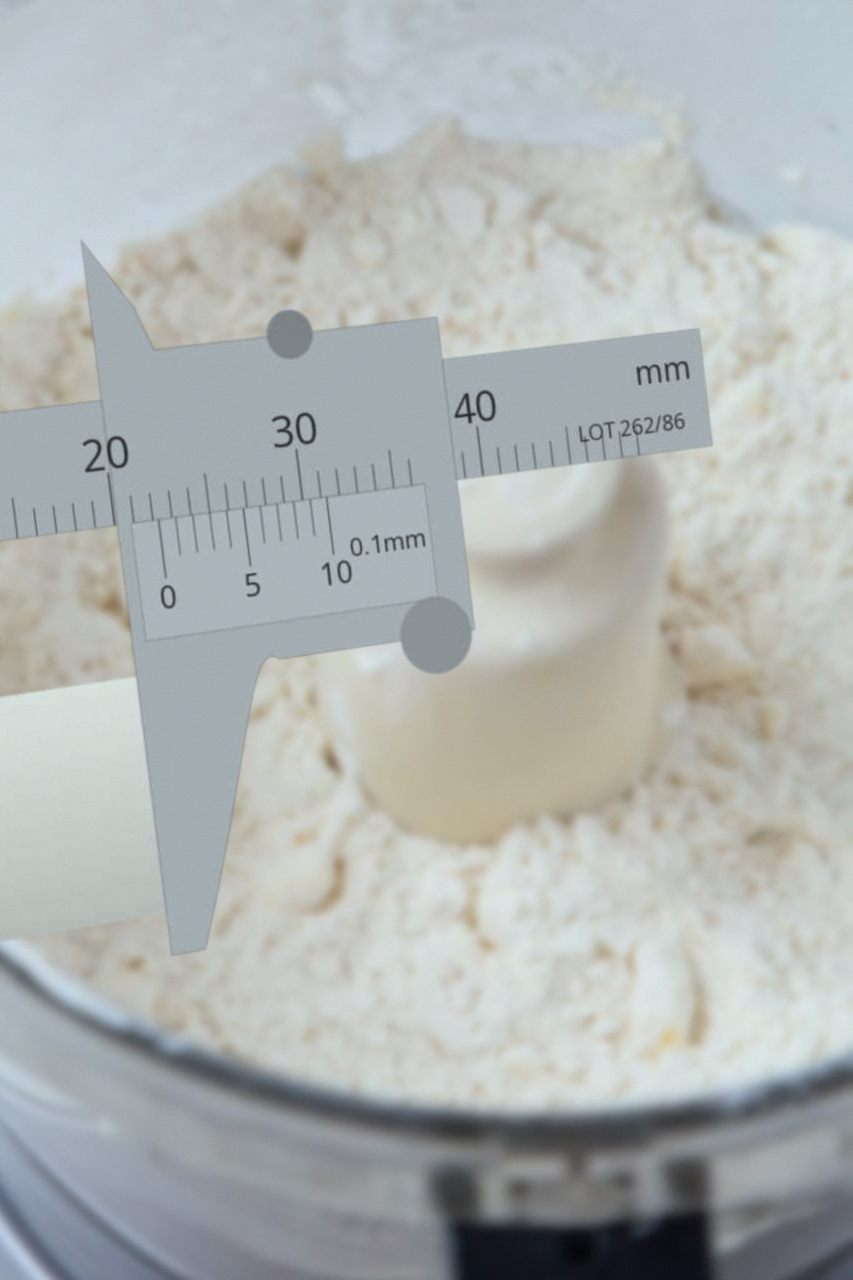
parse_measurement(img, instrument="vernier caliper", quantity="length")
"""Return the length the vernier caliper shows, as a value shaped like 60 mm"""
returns 22.3 mm
